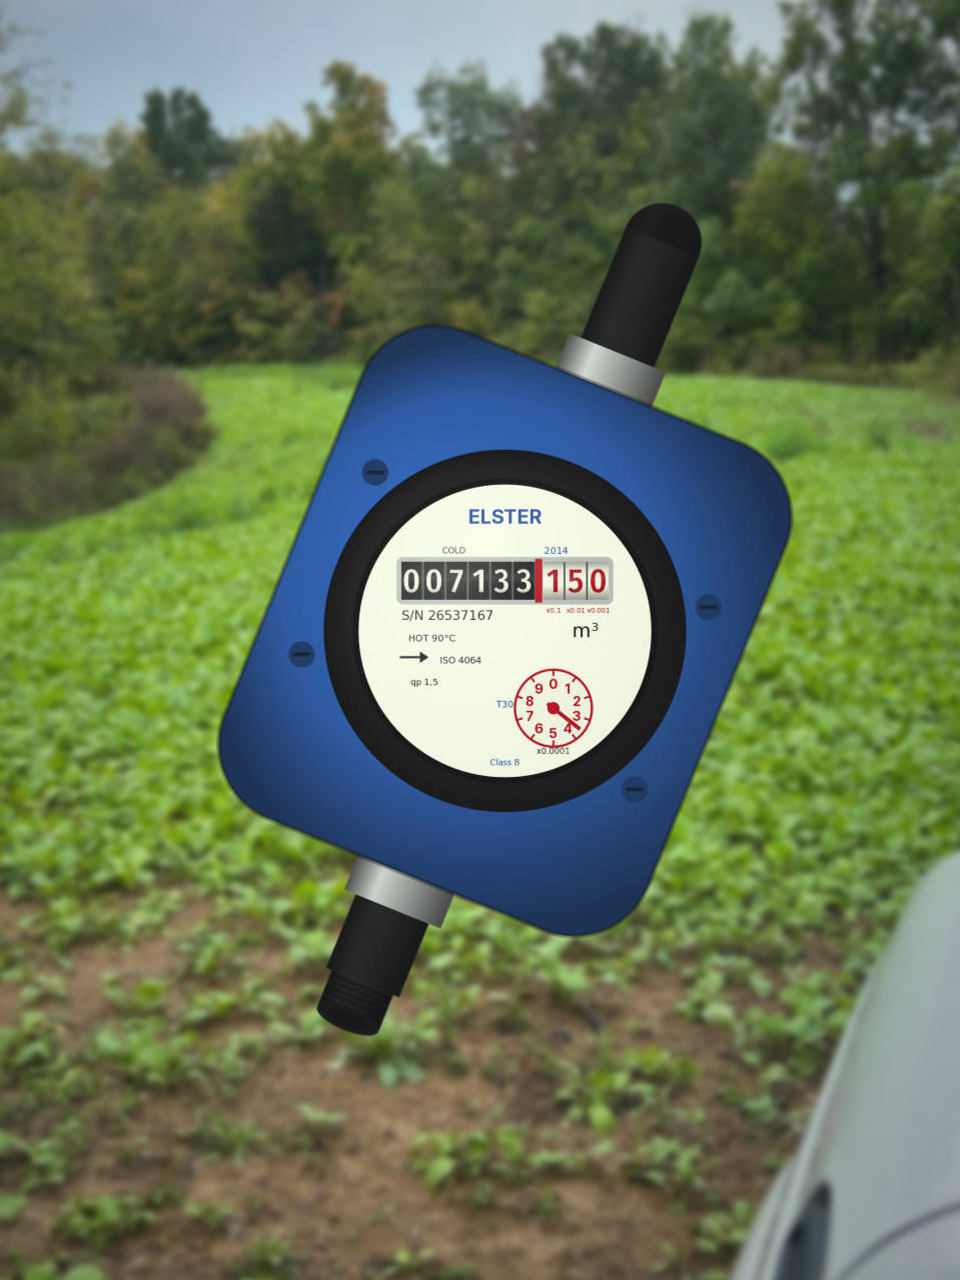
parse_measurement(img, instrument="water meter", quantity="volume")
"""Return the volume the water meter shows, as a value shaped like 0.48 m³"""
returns 7133.1503 m³
